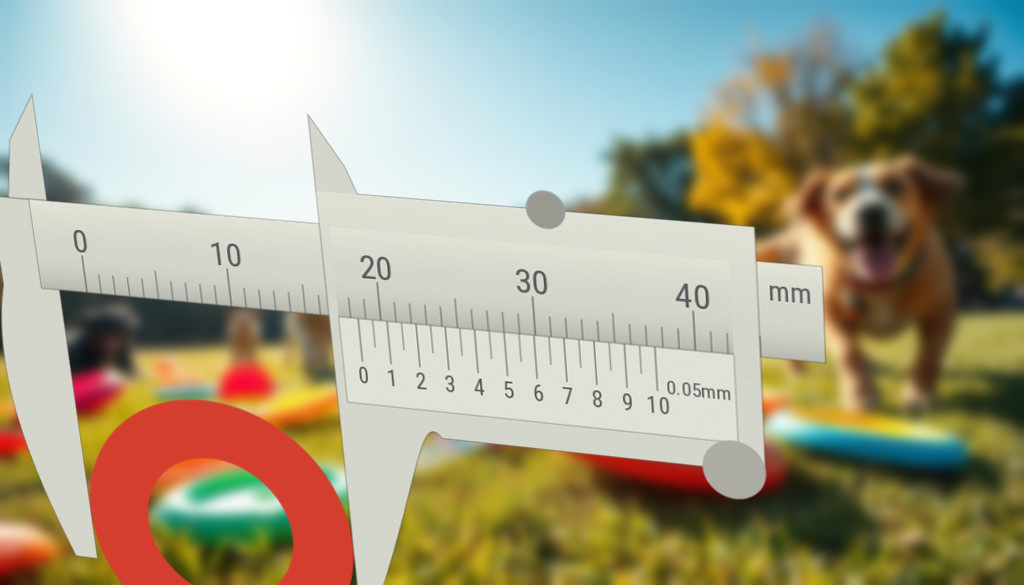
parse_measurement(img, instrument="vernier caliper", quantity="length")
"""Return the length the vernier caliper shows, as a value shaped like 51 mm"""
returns 18.5 mm
